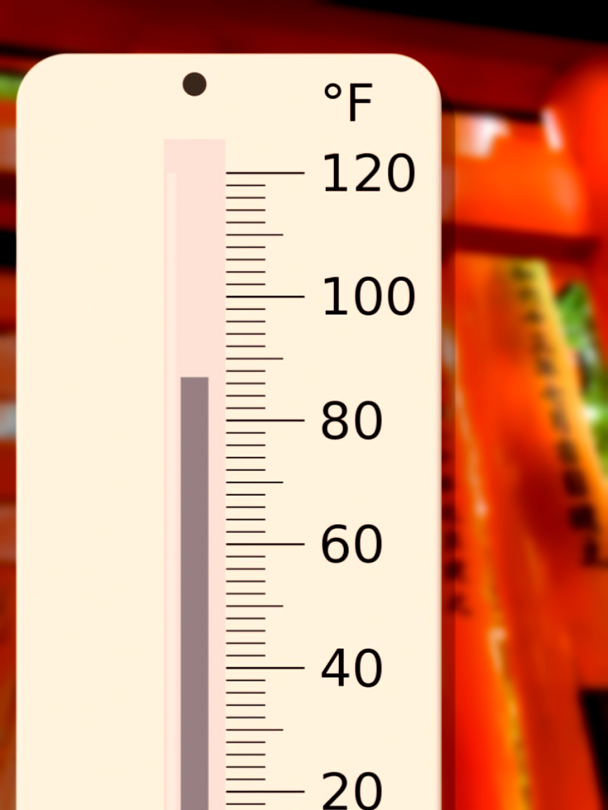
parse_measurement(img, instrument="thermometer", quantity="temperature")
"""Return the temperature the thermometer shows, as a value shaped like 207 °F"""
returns 87 °F
